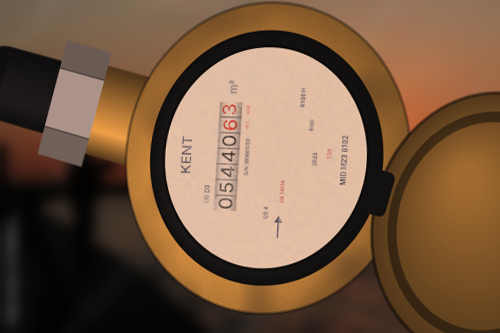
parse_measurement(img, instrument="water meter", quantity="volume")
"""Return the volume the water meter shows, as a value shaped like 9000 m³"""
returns 5440.63 m³
